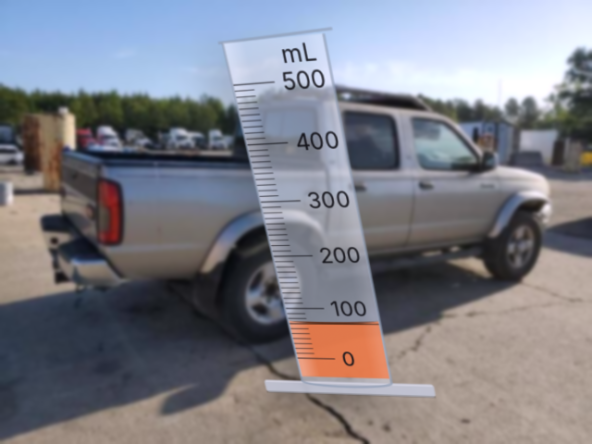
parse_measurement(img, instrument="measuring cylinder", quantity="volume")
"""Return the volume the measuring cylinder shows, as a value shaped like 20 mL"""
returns 70 mL
